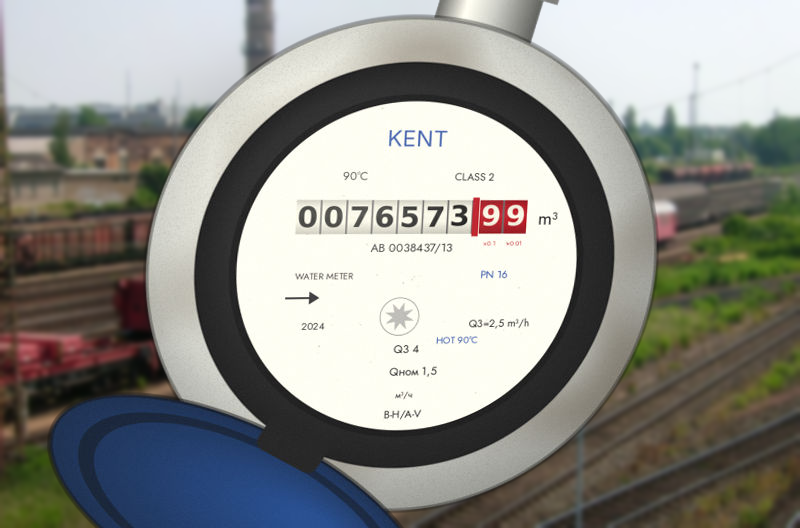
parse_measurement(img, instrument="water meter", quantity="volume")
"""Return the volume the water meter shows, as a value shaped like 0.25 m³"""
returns 76573.99 m³
